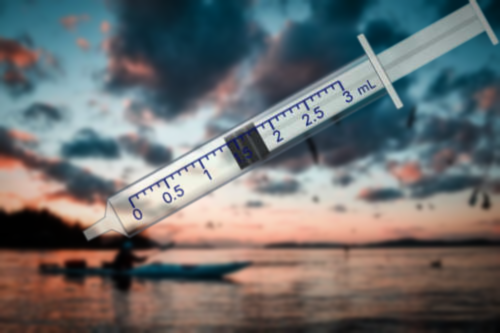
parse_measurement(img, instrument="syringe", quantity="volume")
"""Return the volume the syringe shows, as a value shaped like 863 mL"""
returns 1.4 mL
